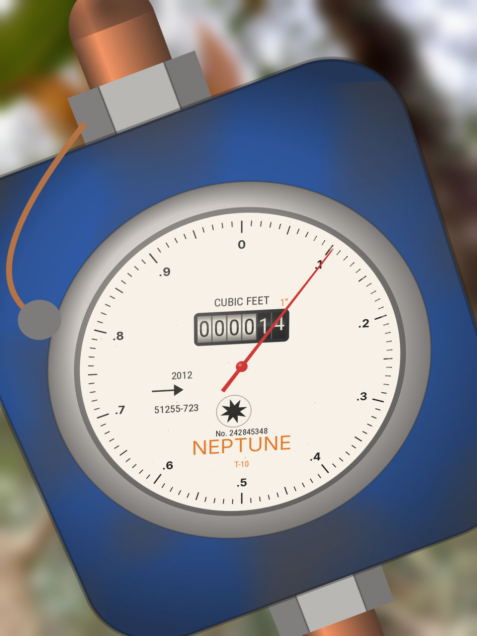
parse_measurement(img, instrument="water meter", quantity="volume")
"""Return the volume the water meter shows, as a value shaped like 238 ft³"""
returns 14.10 ft³
